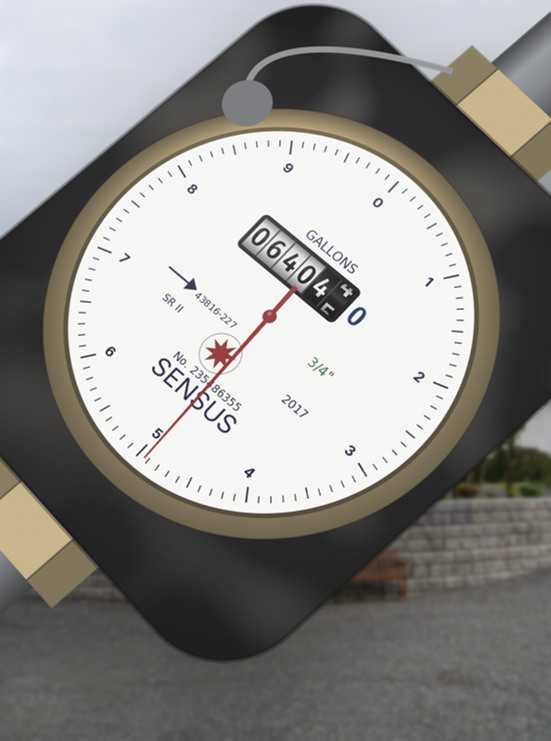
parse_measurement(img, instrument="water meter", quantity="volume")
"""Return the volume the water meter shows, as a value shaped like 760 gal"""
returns 640444.9 gal
